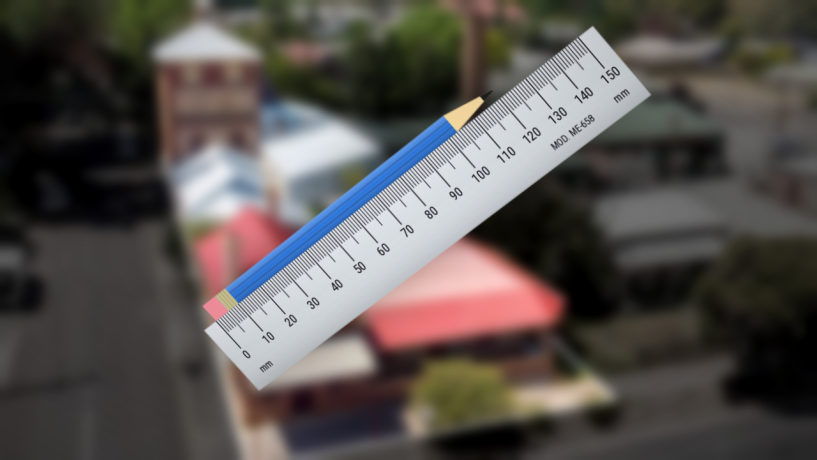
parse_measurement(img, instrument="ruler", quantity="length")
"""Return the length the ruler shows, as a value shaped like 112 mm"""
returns 120 mm
